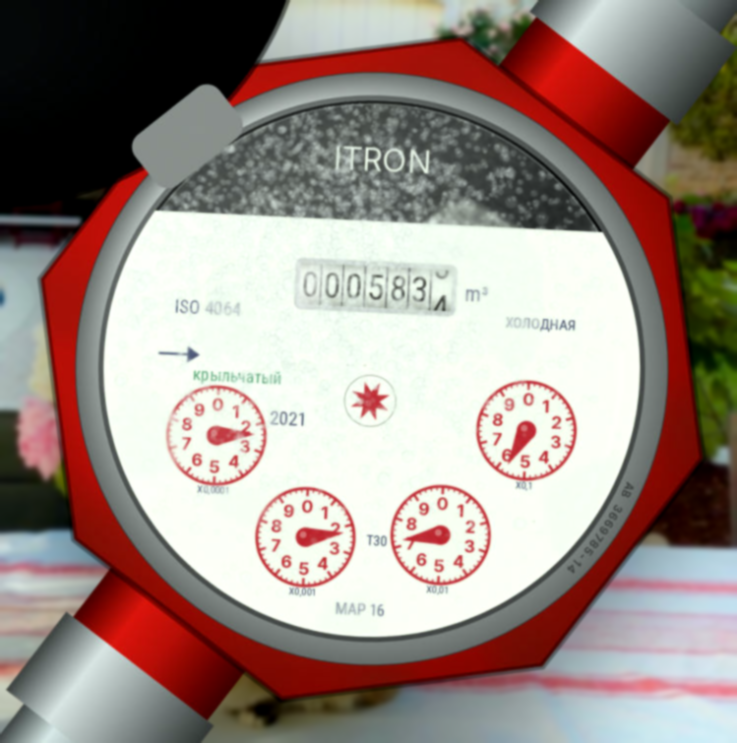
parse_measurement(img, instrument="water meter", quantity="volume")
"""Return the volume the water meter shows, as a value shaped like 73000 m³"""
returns 5833.5722 m³
